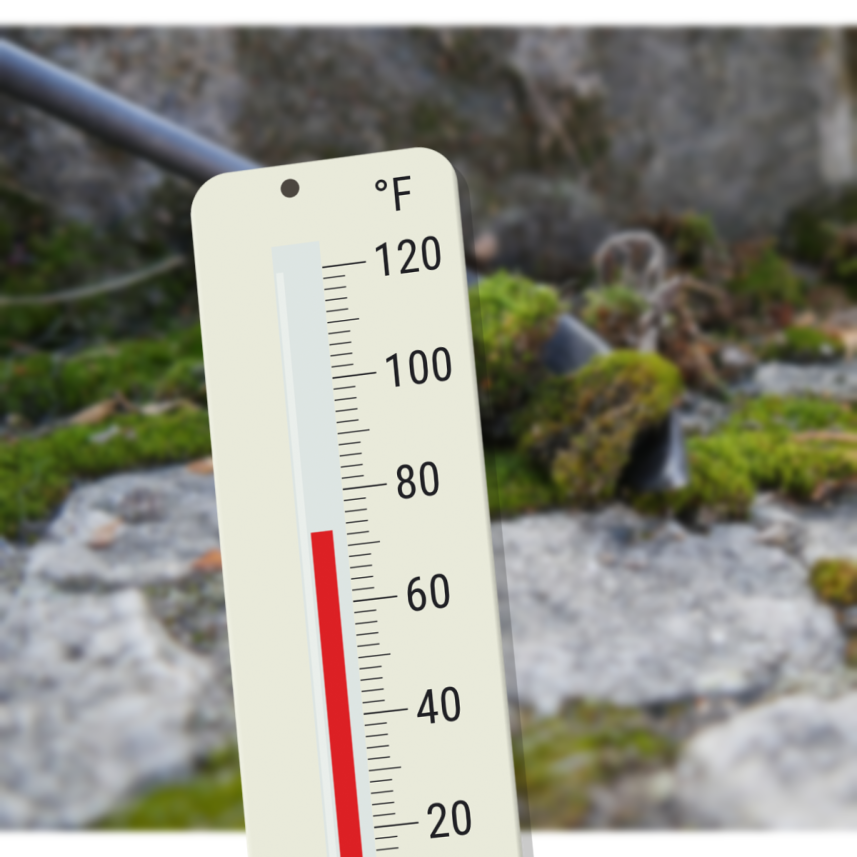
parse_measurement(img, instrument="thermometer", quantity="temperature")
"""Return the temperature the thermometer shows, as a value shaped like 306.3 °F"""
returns 73 °F
